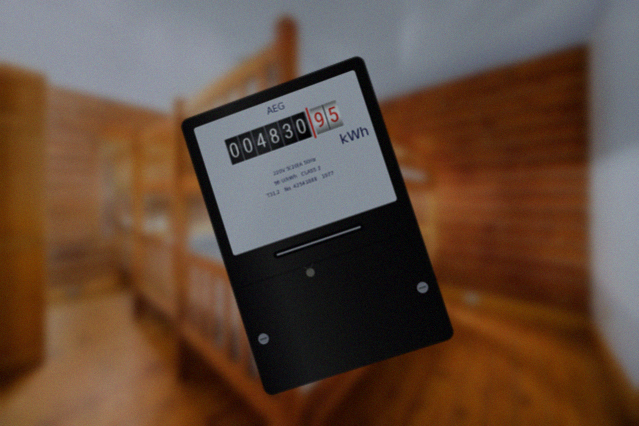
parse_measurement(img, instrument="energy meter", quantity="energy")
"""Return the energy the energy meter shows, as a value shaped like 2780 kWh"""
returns 4830.95 kWh
